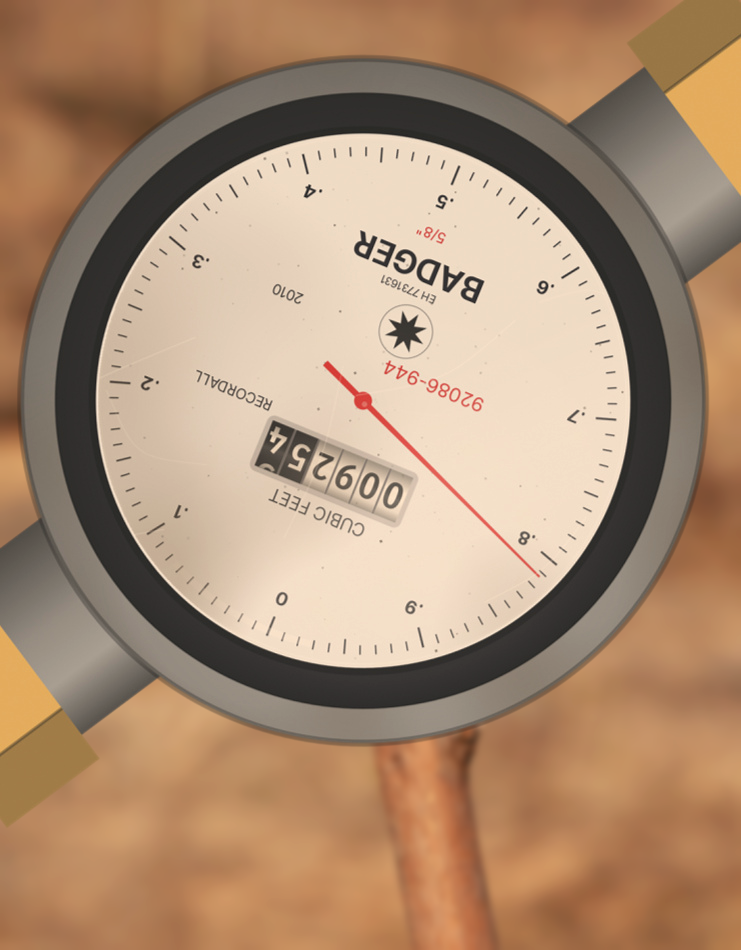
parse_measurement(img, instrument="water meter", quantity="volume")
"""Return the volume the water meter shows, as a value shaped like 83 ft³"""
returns 9253.81 ft³
